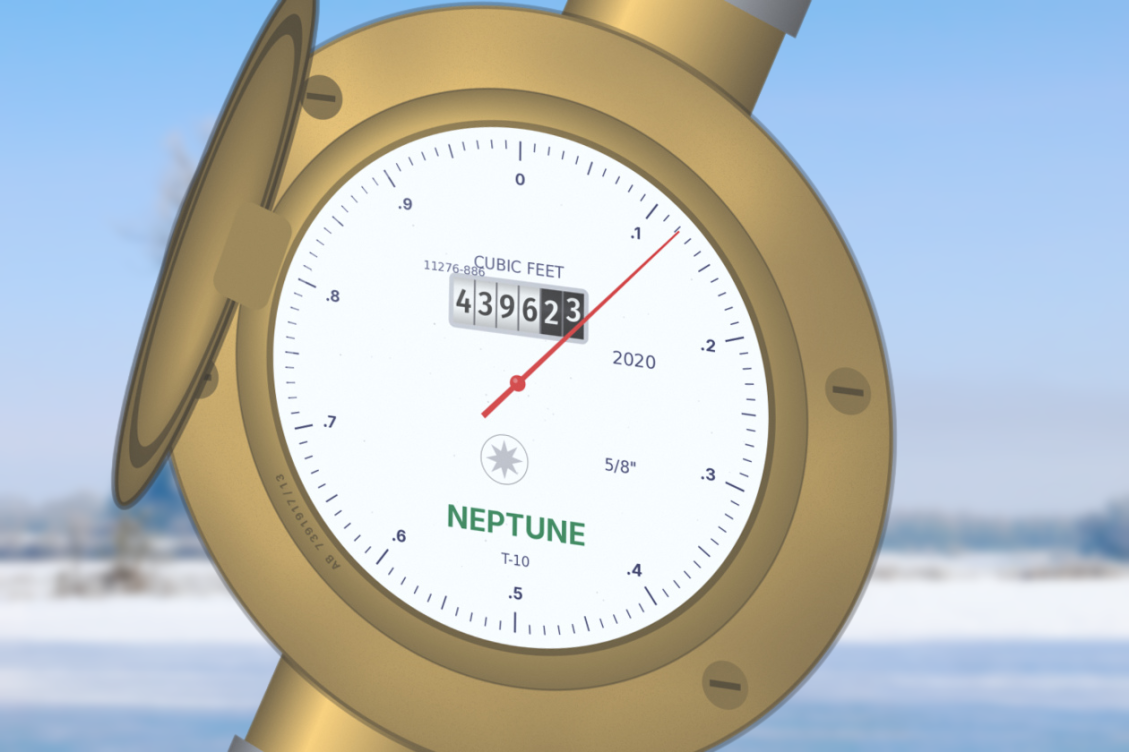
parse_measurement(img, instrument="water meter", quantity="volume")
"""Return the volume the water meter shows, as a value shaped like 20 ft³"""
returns 439623.12 ft³
